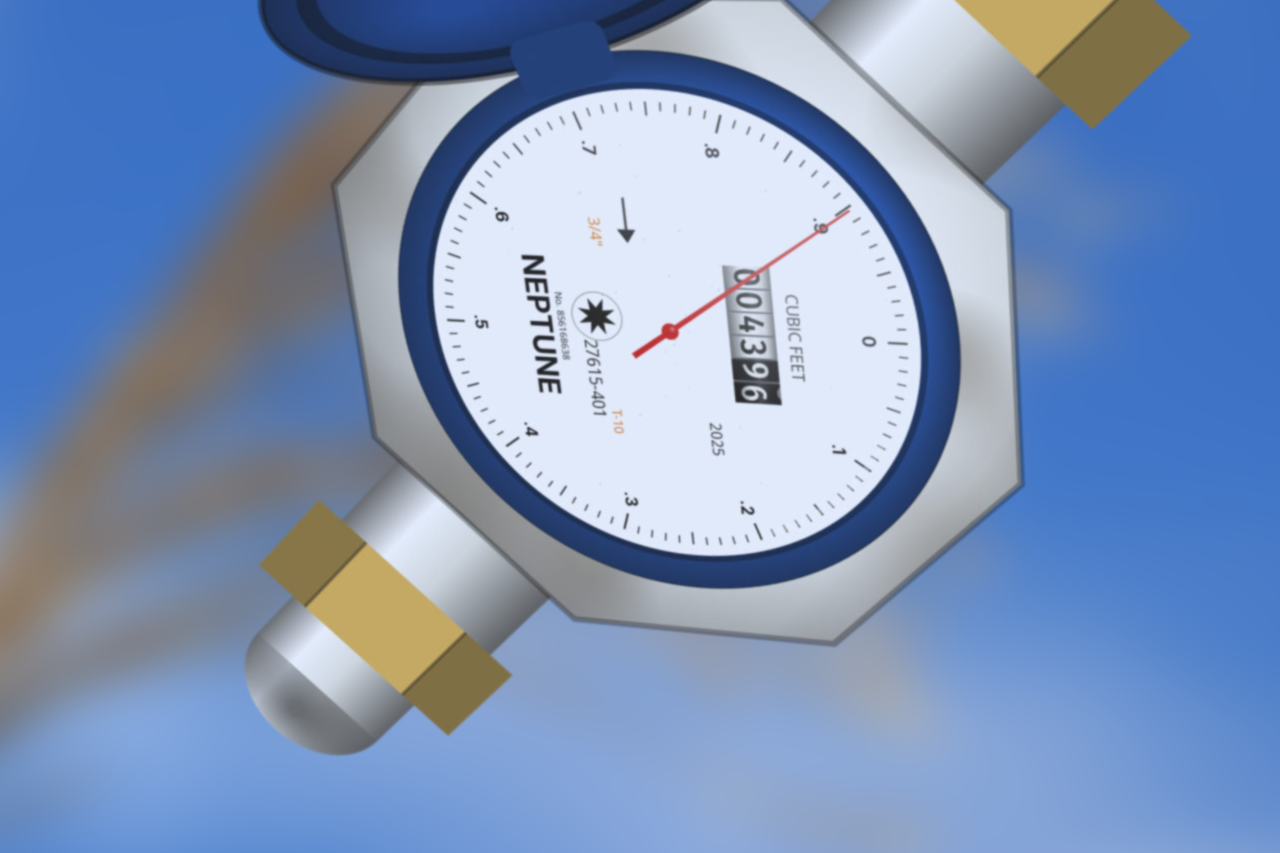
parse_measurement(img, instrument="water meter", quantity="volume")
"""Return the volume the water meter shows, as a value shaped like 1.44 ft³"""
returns 4395.90 ft³
